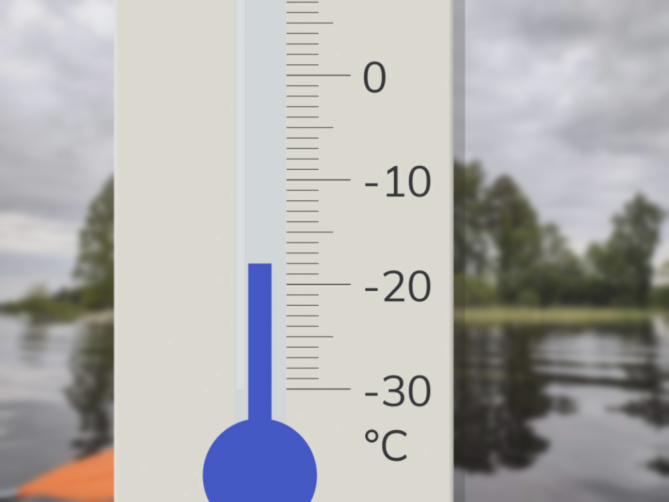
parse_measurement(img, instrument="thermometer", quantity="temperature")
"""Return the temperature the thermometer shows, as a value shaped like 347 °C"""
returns -18 °C
